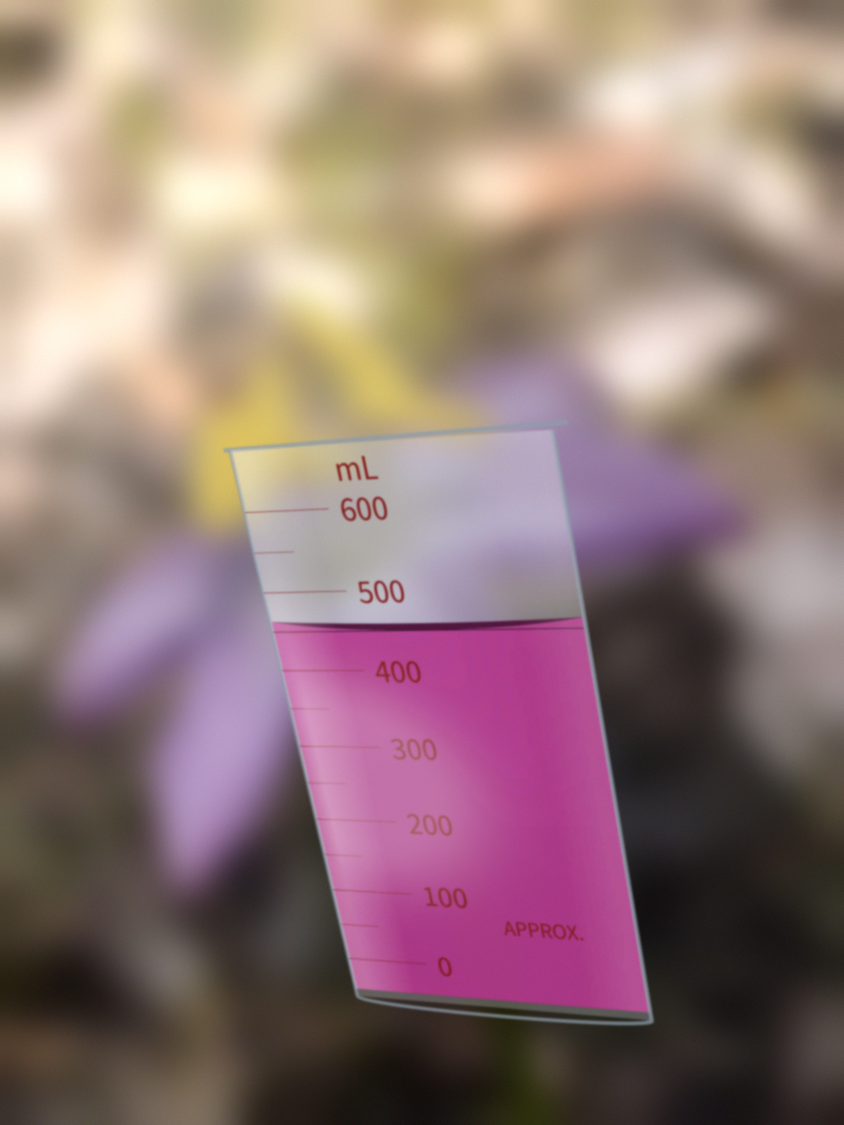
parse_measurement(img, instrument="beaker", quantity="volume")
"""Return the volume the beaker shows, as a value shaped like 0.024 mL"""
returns 450 mL
